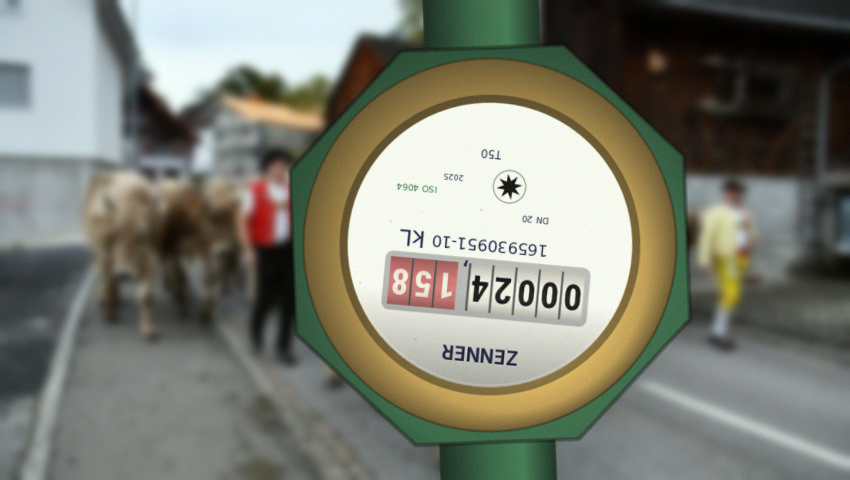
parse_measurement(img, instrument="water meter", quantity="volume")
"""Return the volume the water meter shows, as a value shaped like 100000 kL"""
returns 24.158 kL
